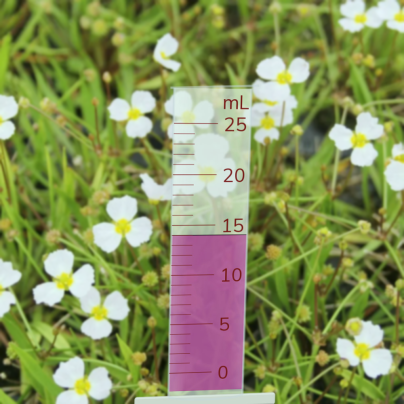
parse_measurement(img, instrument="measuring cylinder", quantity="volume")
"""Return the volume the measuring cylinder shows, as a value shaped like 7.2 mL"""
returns 14 mL
